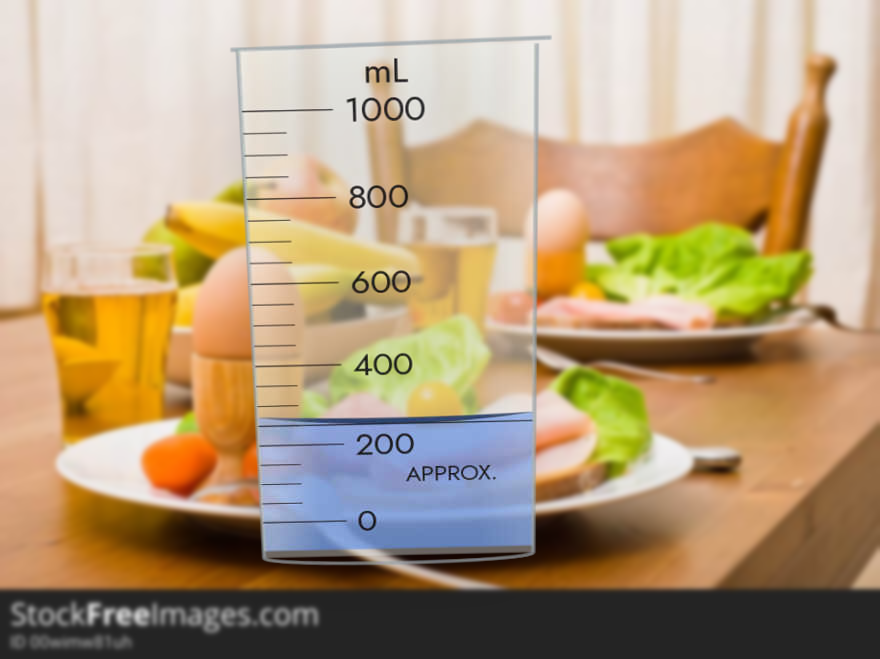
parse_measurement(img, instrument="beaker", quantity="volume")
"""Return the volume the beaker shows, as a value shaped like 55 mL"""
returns 250 mL
